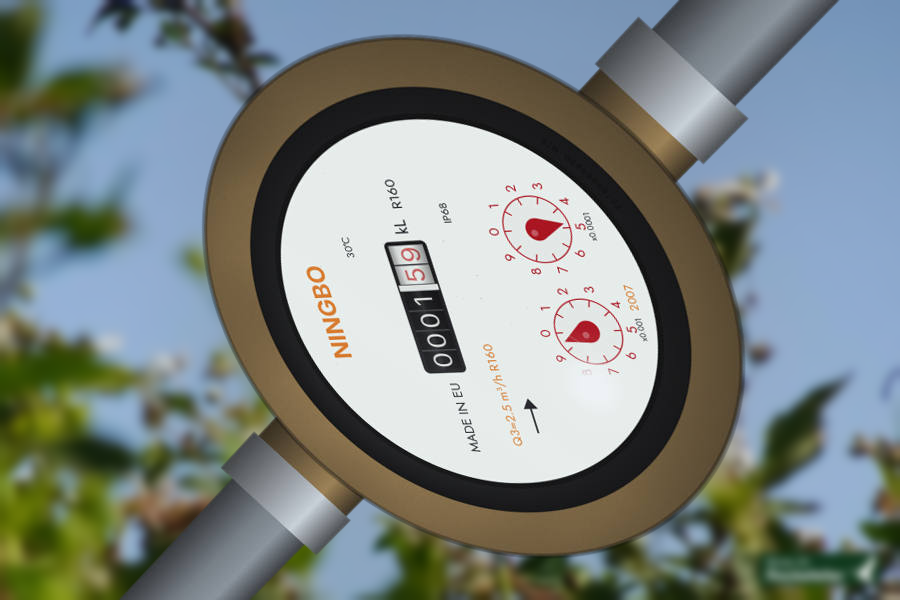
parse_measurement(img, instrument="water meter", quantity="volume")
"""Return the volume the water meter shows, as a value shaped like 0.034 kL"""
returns 1.5894 kL
